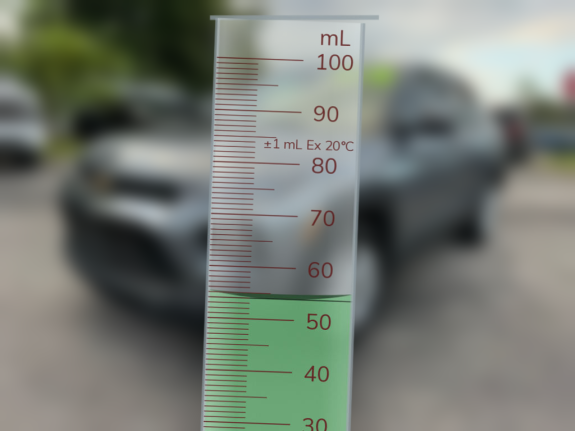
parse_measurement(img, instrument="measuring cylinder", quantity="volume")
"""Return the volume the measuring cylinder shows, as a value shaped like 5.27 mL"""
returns 54 mL
